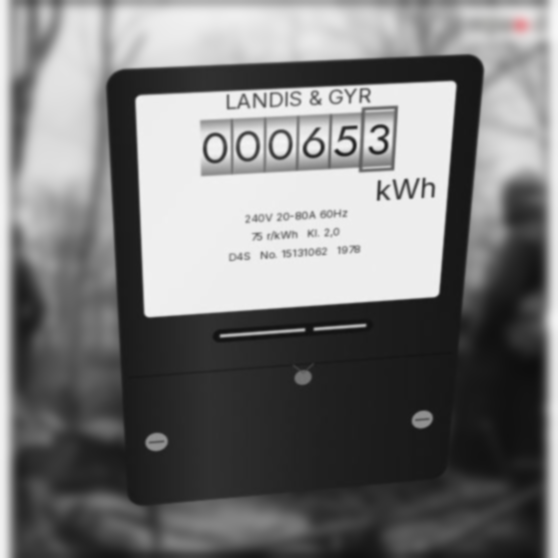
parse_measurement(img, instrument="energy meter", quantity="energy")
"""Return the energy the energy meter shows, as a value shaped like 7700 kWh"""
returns 65.3 kWh
